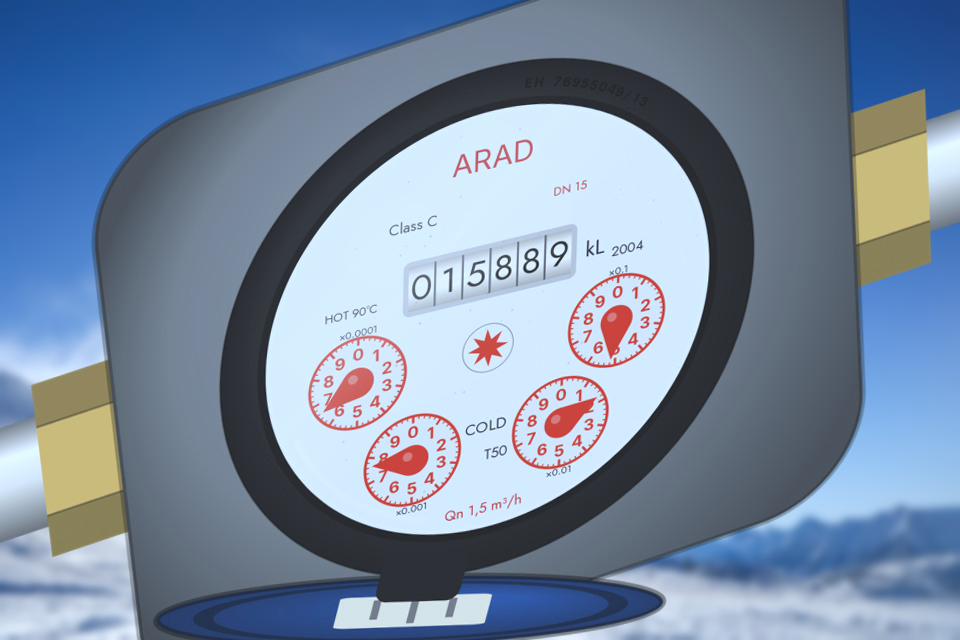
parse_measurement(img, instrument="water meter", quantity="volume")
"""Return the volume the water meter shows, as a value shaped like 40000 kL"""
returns 15889.5176 kL
